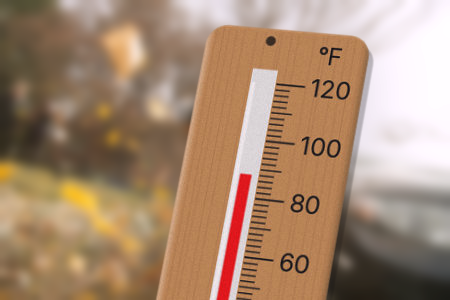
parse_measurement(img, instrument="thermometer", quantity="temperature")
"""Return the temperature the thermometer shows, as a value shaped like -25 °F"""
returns 88 °F
